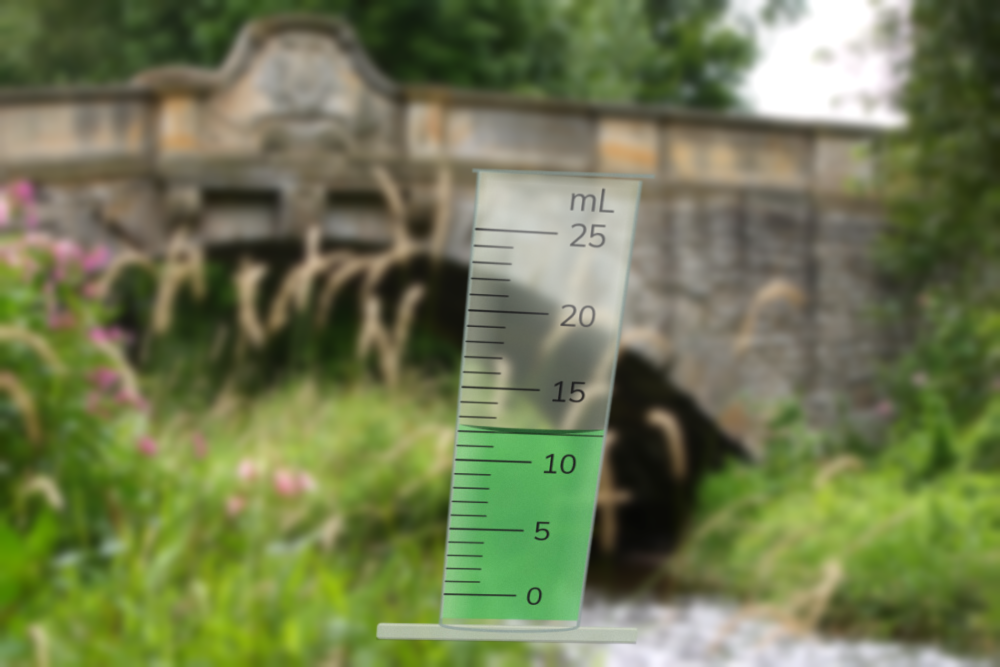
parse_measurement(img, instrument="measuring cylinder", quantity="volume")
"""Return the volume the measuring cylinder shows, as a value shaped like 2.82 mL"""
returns 12 mL
